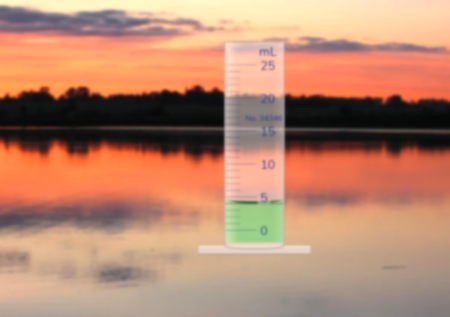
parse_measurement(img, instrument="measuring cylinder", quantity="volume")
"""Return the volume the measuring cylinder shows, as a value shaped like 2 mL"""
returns 4 mL
